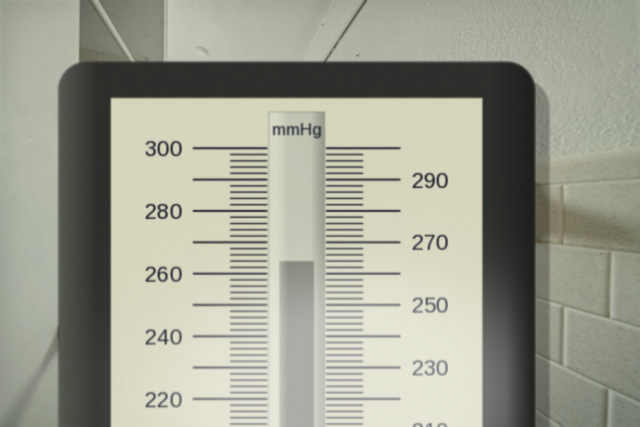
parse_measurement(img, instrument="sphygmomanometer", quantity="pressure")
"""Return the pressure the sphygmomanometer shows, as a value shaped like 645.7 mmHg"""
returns 264 mmHg
